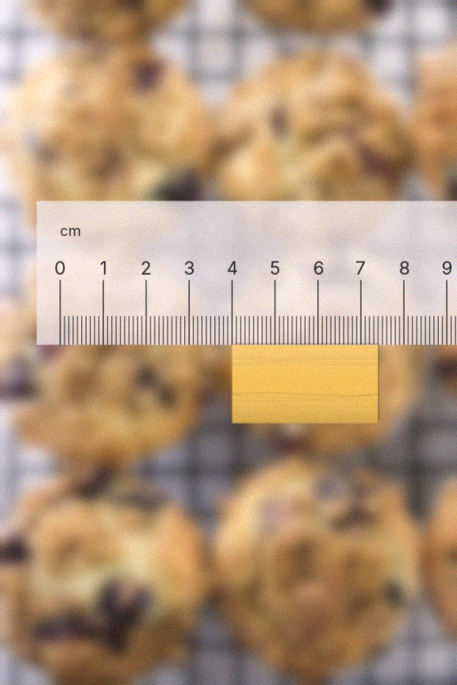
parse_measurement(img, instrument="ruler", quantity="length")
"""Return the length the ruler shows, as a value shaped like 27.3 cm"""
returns 3.4 cm
